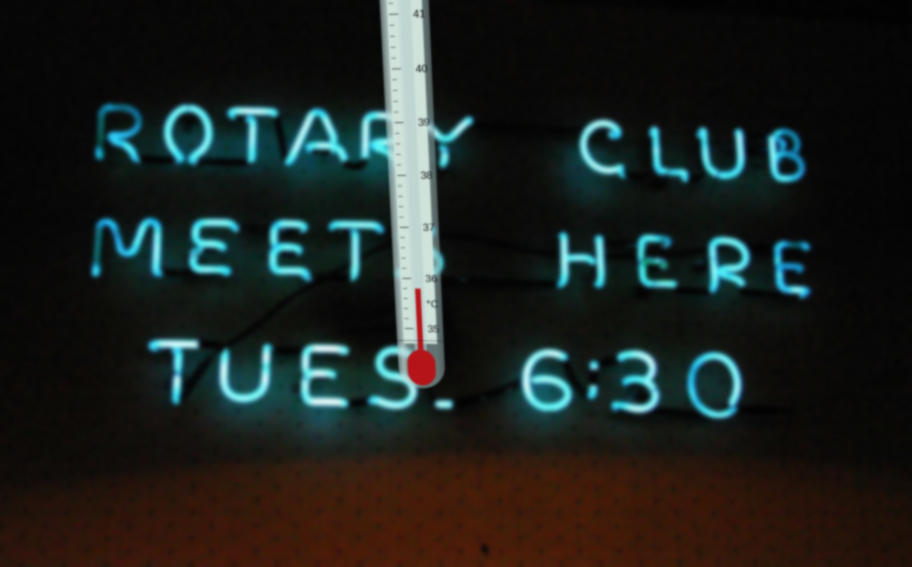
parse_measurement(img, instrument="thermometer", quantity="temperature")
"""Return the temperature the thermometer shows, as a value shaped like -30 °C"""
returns 35.8 °C
